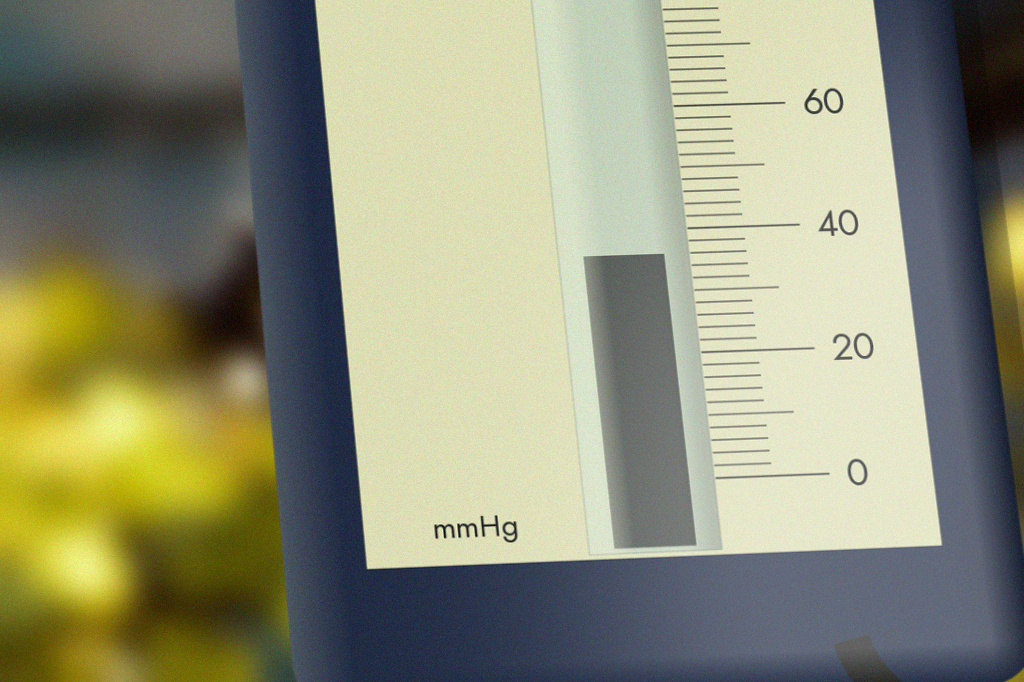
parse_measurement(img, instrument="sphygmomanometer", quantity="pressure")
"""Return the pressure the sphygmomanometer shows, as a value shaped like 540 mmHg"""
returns 36 mmHg
